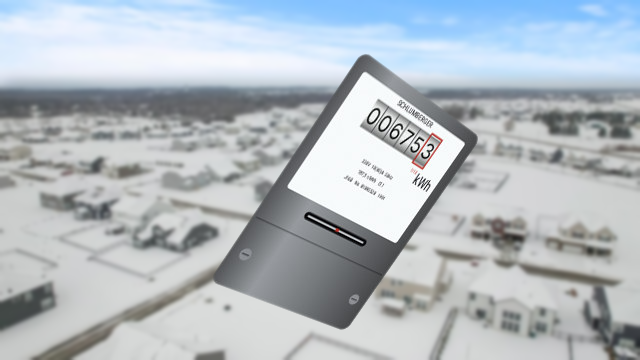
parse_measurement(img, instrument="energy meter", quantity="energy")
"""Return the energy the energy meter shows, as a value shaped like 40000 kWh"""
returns 675.3 kWh
